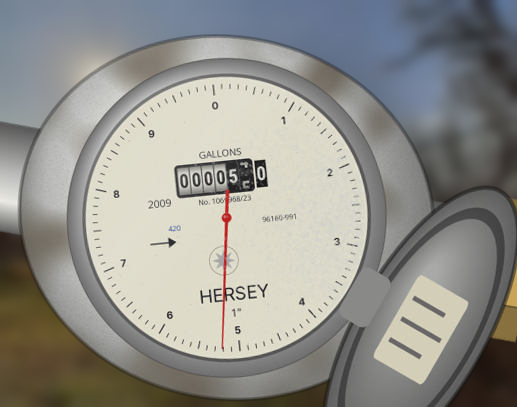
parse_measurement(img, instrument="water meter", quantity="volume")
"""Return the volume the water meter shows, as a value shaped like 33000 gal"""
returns 545.2 gal
